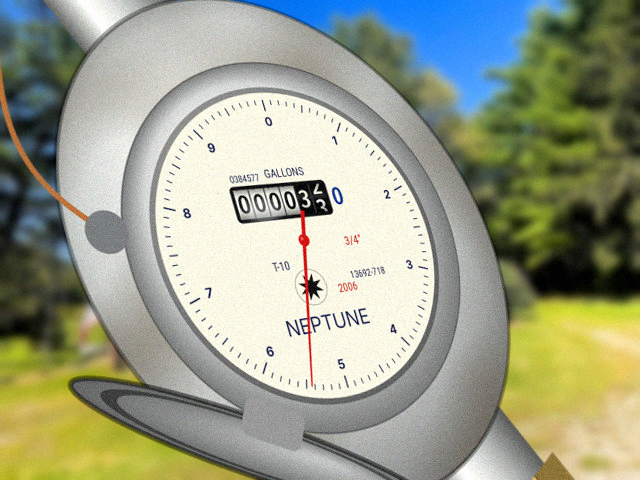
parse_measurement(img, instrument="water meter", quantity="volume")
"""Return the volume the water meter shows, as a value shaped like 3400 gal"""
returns 325.4 gal
